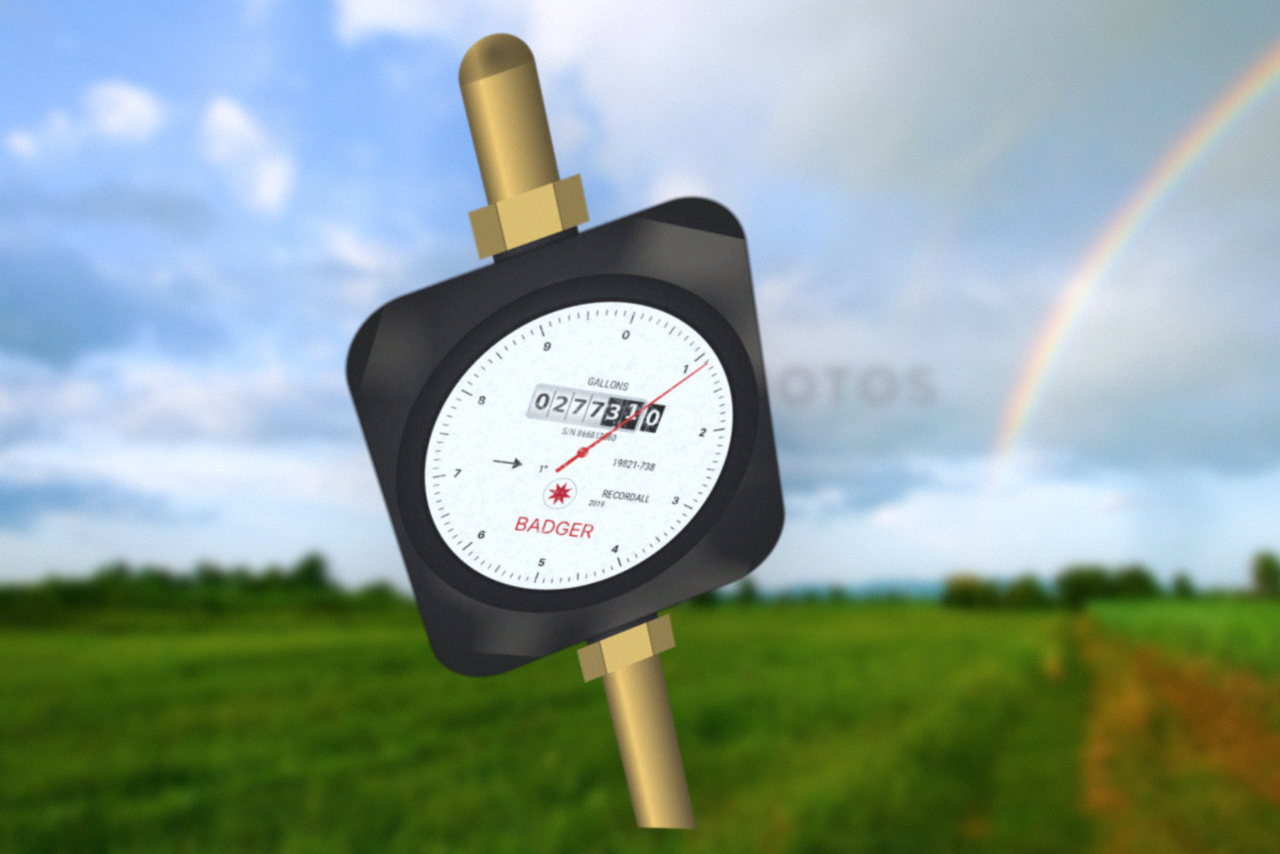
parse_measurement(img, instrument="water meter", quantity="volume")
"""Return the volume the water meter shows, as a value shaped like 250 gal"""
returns 277311.1 gal
